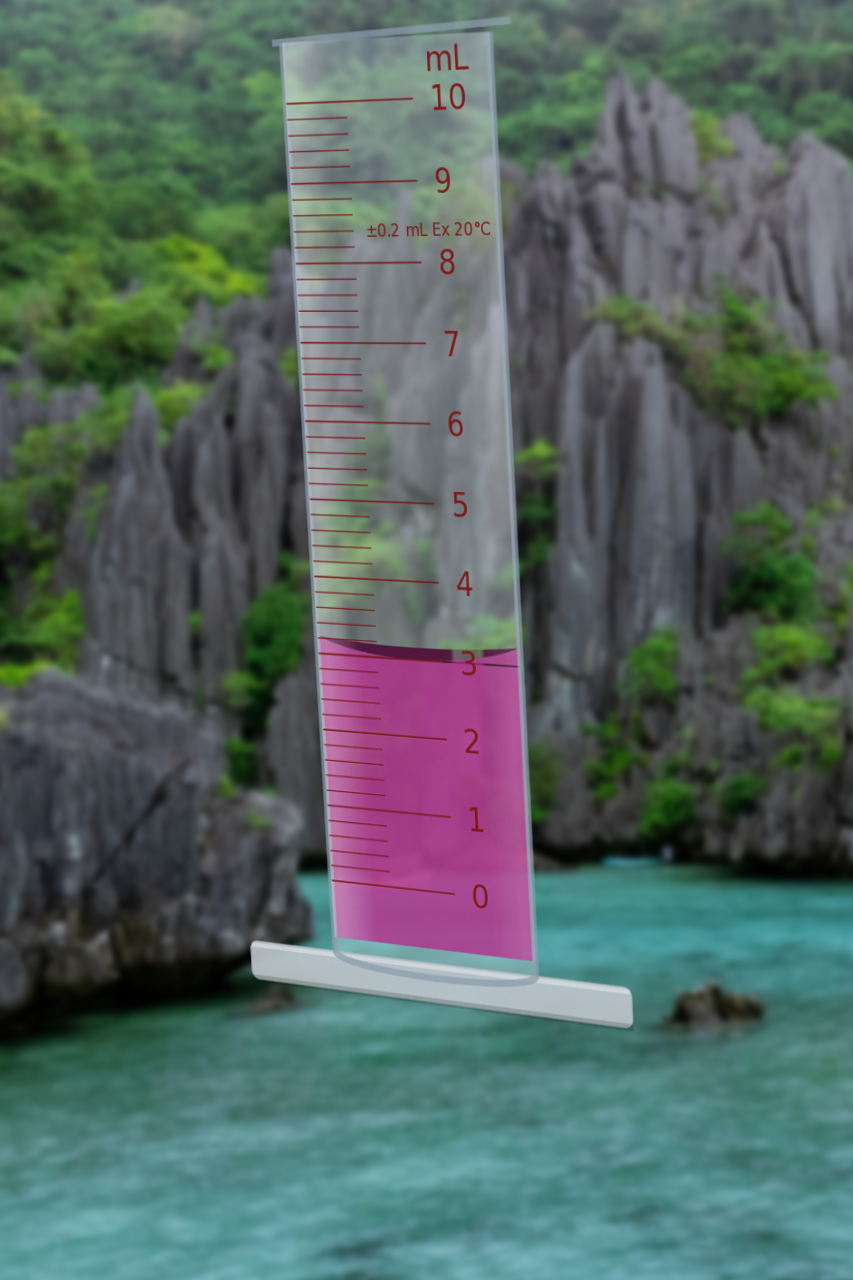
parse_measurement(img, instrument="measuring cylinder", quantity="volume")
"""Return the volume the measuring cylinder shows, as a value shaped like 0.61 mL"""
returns 3 mL
